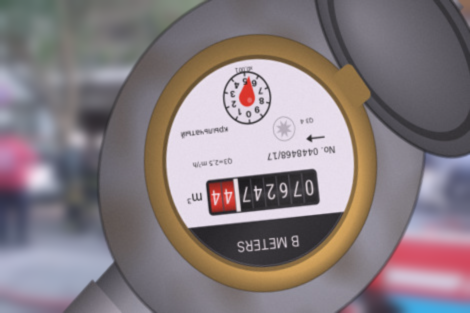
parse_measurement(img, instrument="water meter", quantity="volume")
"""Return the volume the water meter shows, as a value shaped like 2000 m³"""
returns 76247.445 m³
